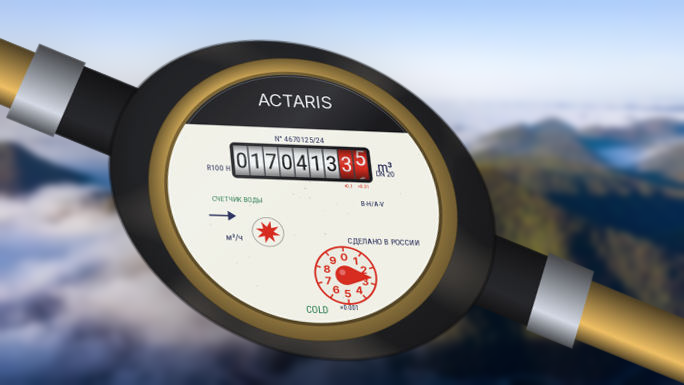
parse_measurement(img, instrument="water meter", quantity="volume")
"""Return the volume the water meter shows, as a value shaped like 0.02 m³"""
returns 170413.352 m³
